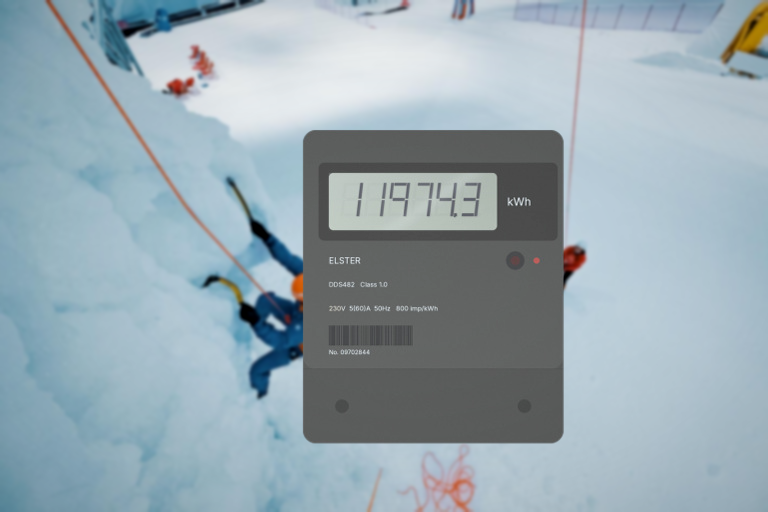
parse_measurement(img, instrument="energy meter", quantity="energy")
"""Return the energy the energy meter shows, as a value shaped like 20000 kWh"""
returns 11974.3 kWh
